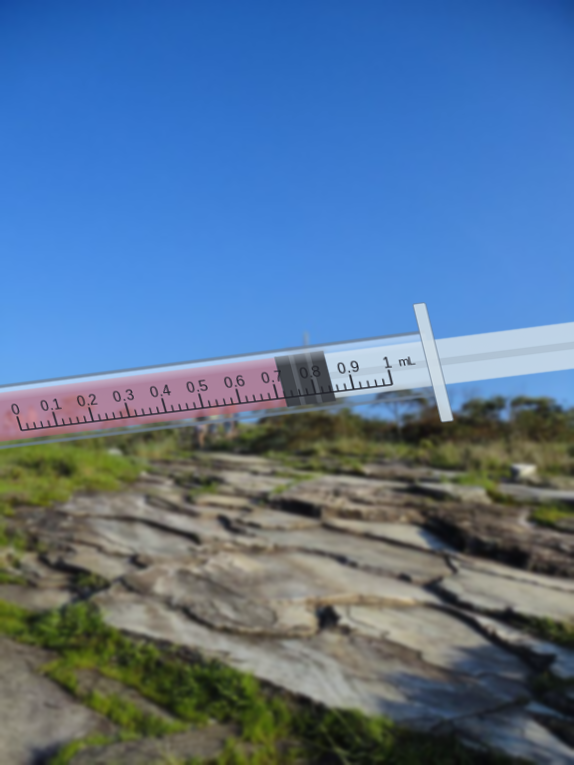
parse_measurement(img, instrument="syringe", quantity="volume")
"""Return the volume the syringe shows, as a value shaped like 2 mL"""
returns 0.72 mL
